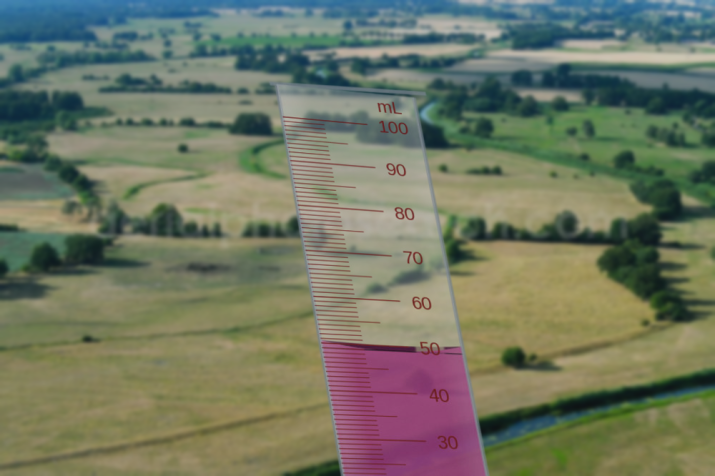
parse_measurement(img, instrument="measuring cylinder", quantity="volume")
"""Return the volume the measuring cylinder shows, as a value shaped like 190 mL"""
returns 49 mL
